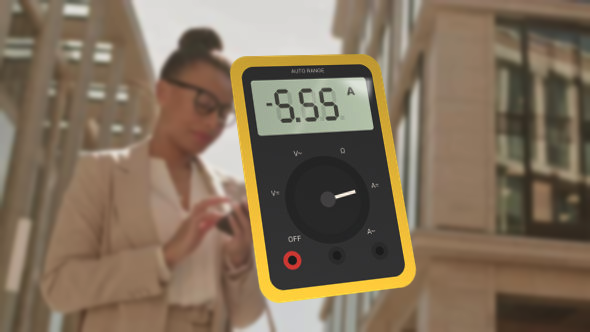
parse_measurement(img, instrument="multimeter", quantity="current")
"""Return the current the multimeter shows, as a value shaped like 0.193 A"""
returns -5.55 A
